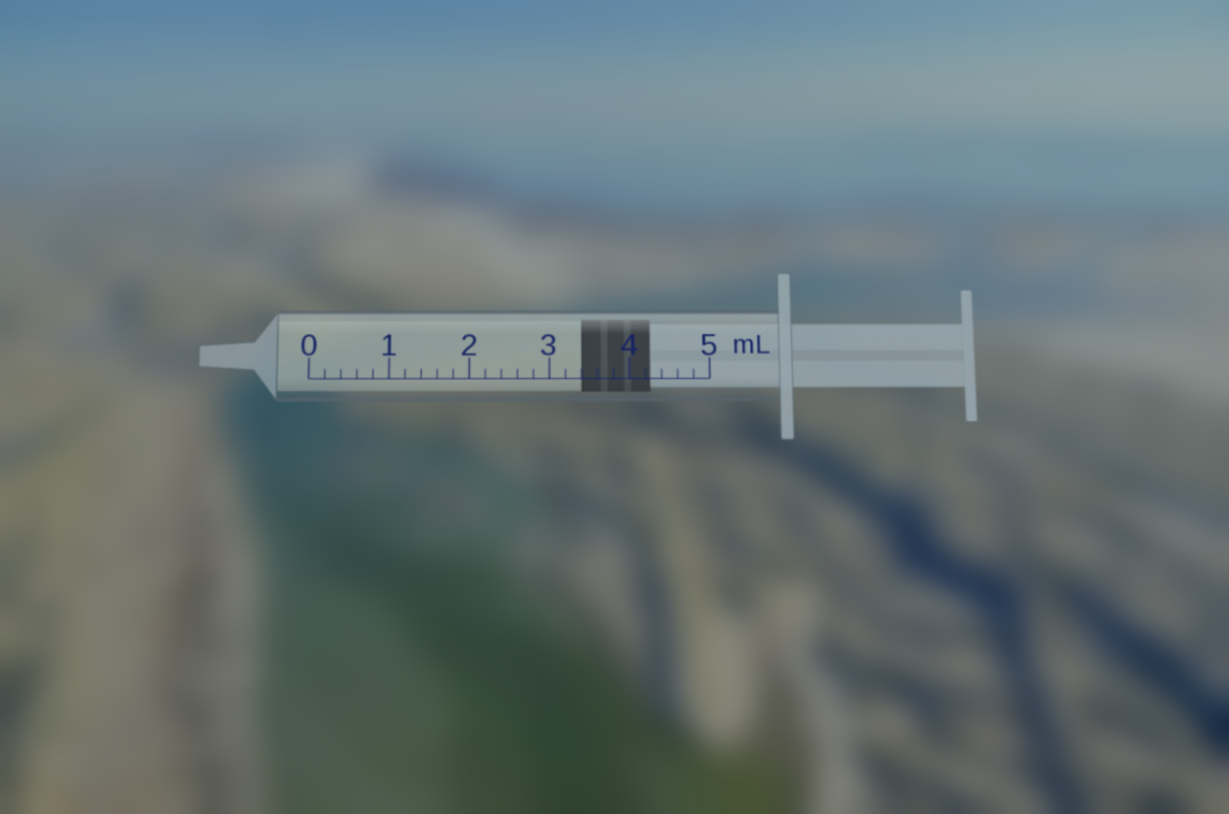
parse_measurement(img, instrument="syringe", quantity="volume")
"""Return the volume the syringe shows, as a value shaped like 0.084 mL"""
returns 3.4 mL
